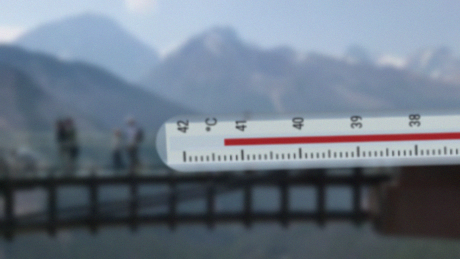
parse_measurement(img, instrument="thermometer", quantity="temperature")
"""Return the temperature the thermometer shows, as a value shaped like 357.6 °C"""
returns 41.3 °C
